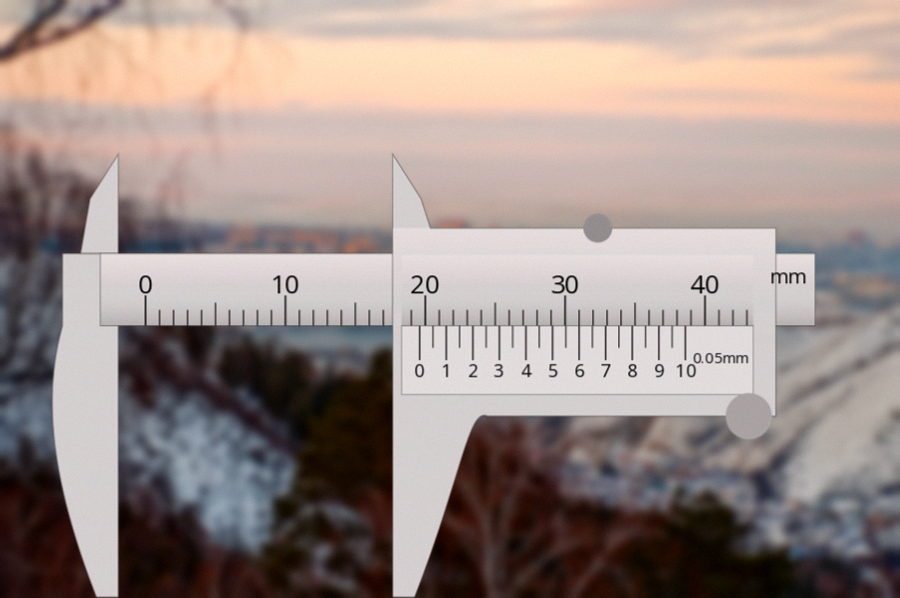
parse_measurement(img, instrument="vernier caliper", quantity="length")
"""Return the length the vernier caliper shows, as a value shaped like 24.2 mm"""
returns 19.6 mm
